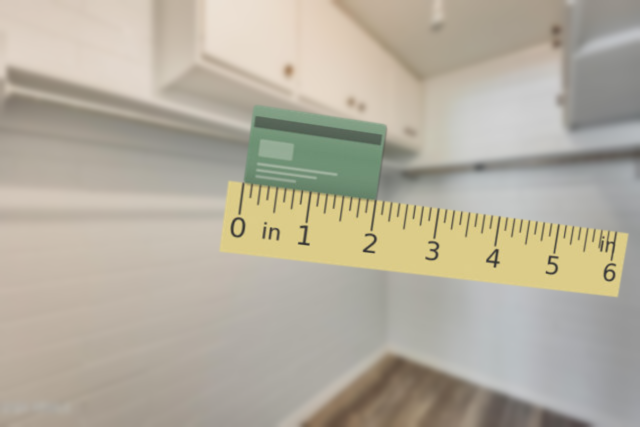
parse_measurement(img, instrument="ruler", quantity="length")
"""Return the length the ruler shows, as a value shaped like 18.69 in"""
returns 2 in
